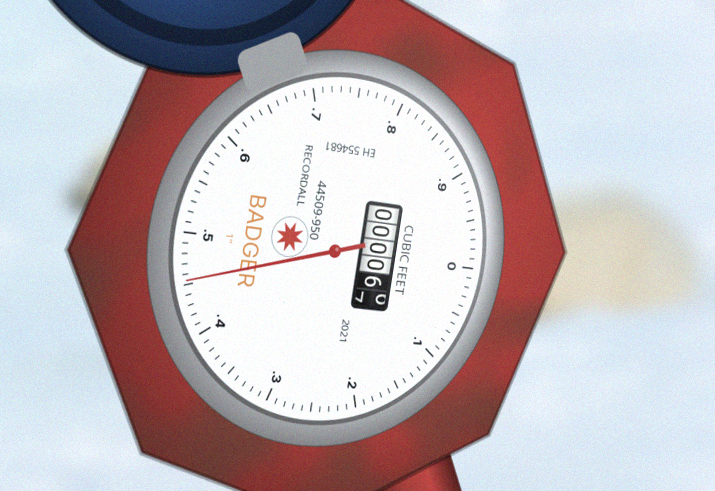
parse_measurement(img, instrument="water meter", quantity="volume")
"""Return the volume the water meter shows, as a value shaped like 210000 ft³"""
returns 66.45 ft³
